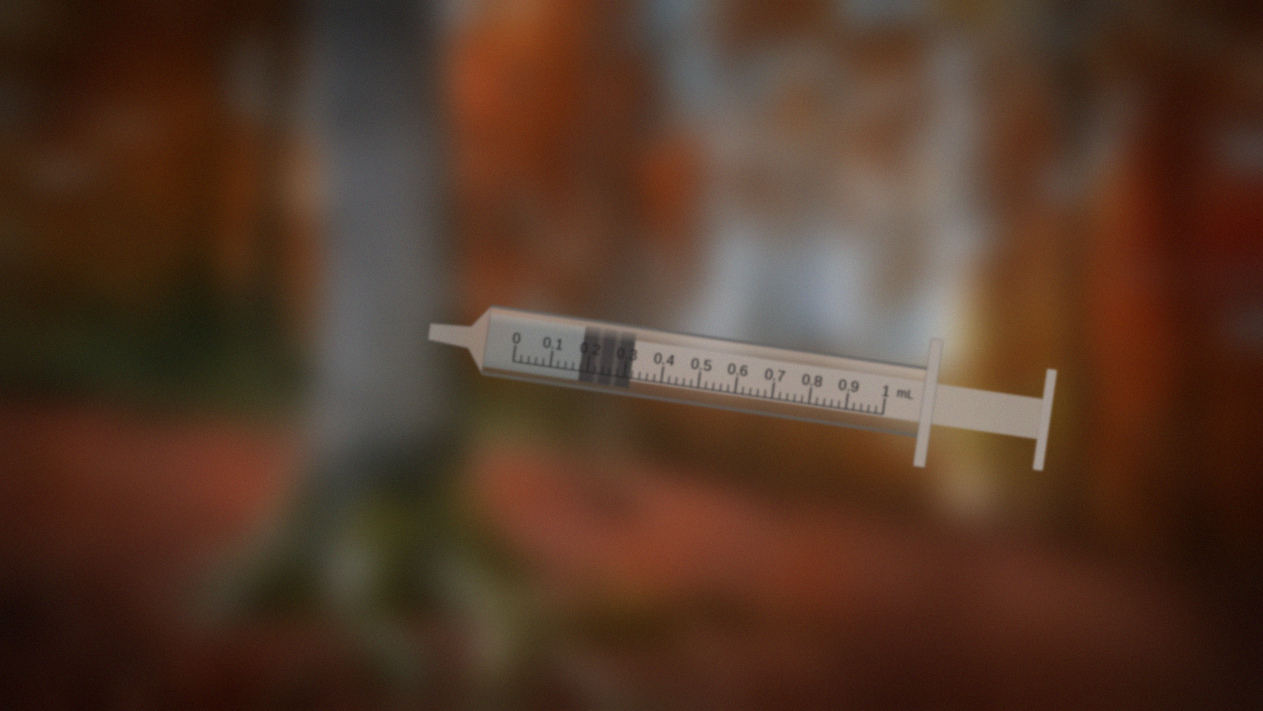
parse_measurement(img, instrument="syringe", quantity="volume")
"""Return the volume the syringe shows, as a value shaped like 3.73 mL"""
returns 0.18 mL
